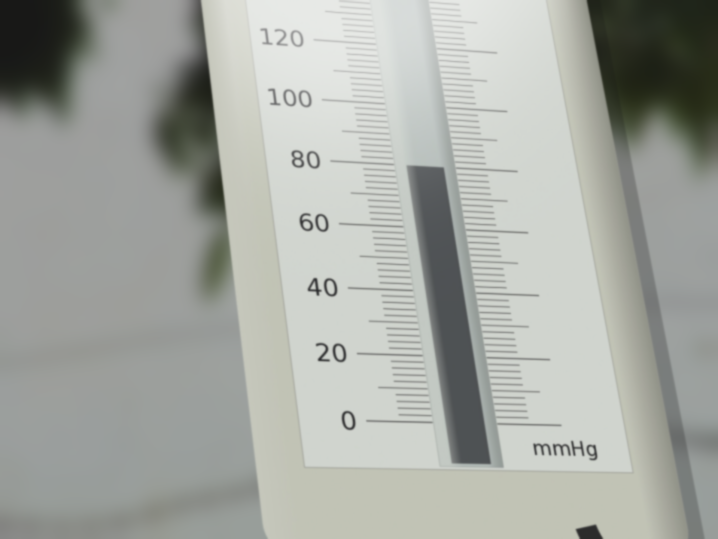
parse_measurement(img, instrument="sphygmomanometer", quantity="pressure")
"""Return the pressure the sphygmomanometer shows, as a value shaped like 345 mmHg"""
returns 80 mmHg
